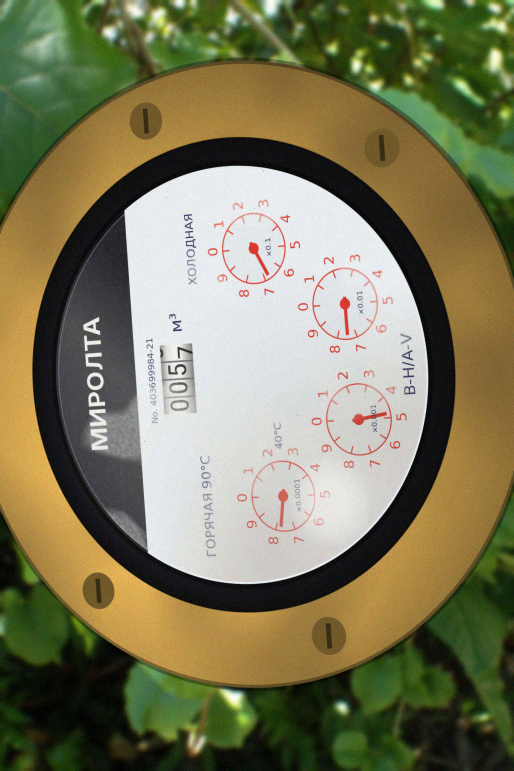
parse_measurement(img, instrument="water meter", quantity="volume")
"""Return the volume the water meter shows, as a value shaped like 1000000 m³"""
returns 56.6747 m³
